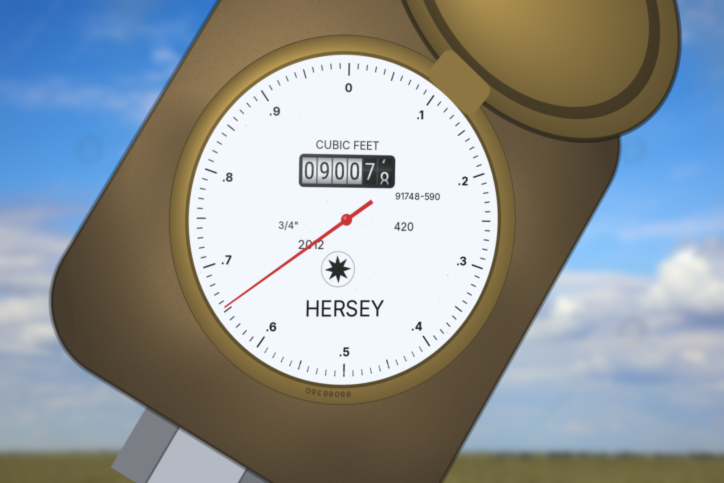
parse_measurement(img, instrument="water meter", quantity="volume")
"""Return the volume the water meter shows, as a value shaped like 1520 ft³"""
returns 90077.65 ft³
